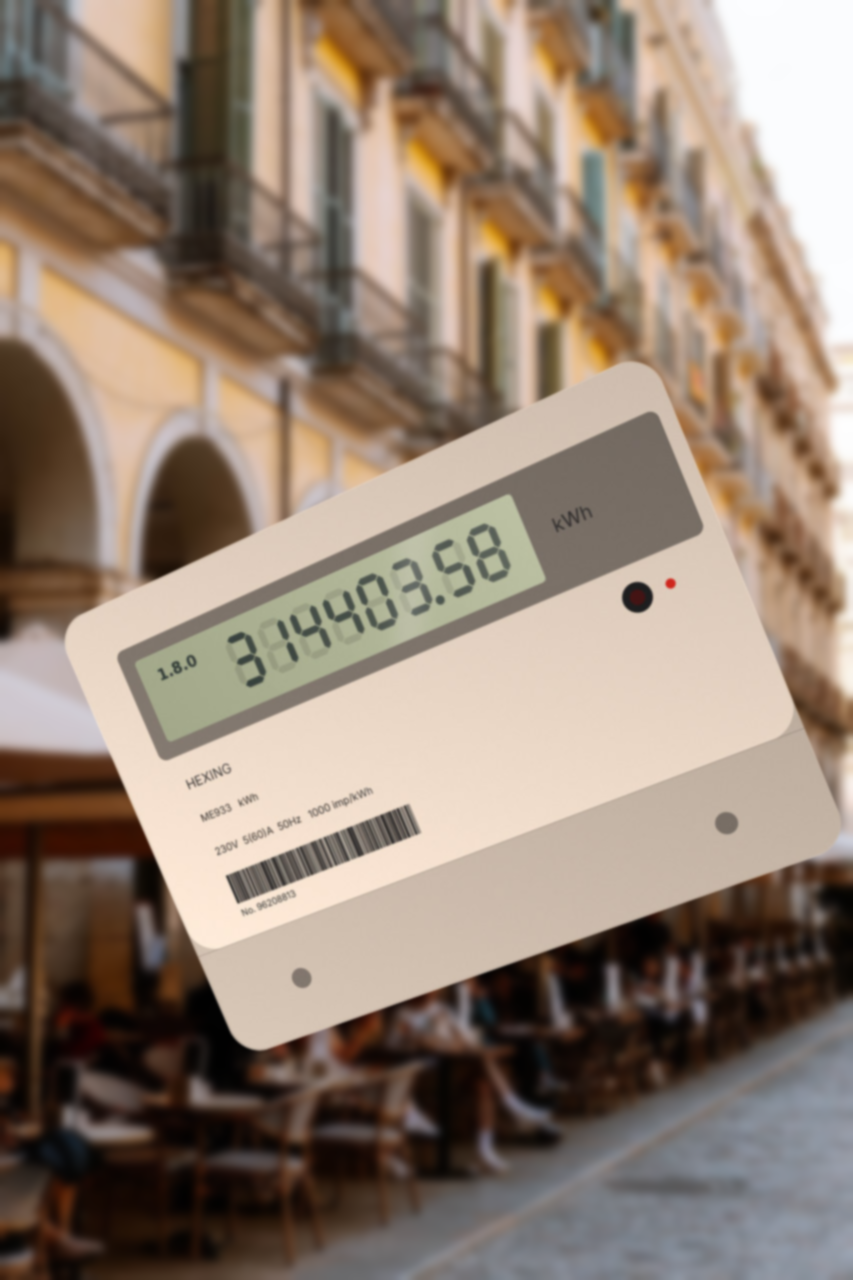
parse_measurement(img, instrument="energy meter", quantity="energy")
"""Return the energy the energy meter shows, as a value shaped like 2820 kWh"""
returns 314403.58 kWh
